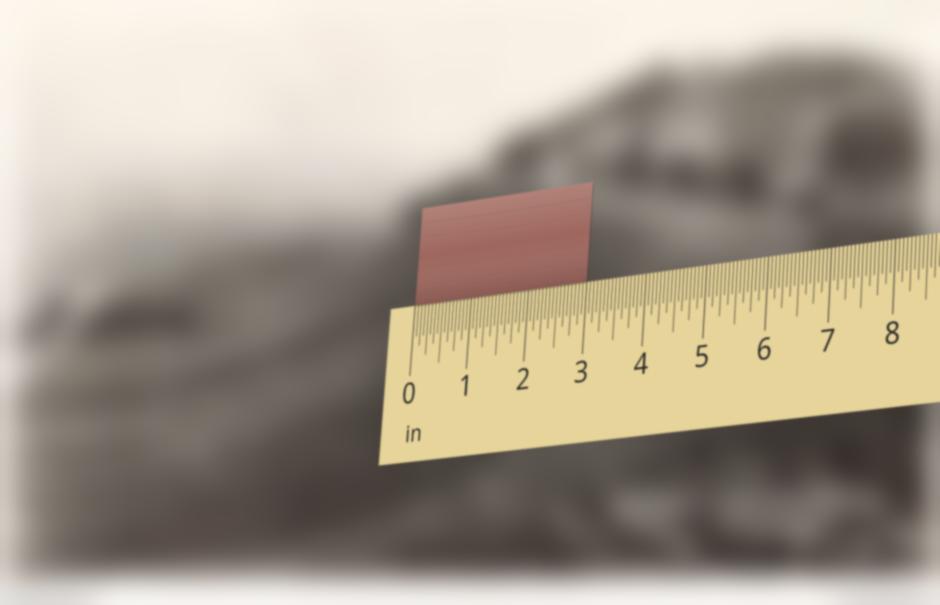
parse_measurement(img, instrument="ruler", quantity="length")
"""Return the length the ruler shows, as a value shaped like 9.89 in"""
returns 3 in
